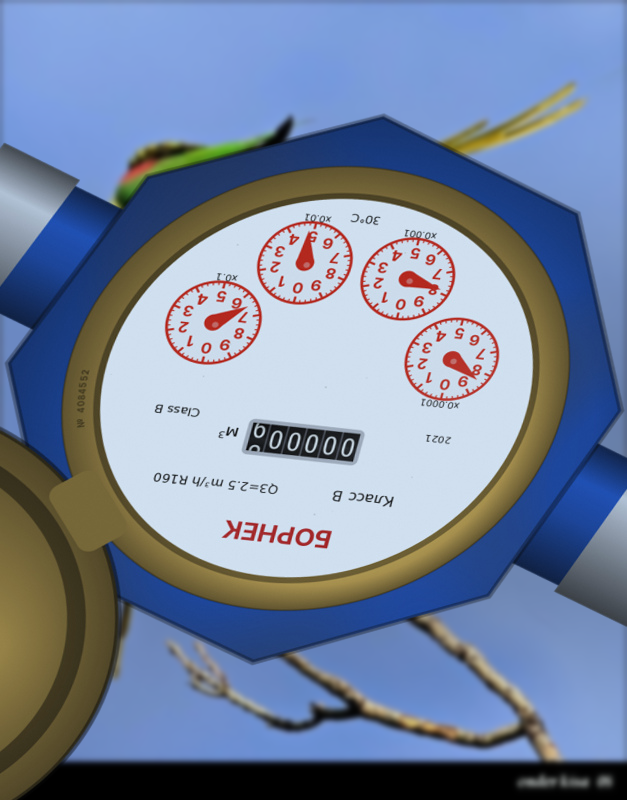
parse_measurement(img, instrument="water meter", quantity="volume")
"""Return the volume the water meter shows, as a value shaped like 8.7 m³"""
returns 8.6478 m³
